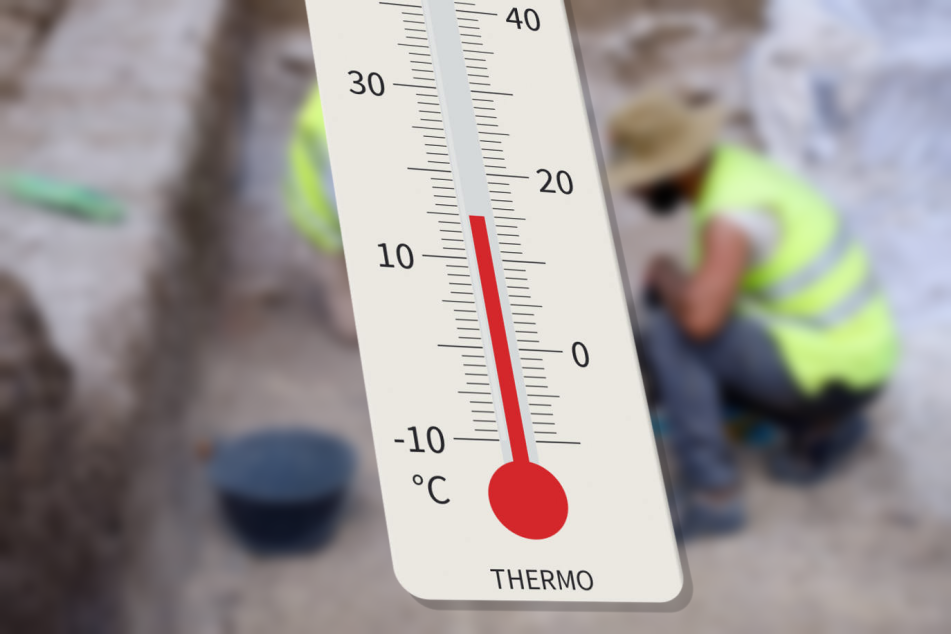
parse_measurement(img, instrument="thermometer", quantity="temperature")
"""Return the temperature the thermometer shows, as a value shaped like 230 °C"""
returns 15 °C
